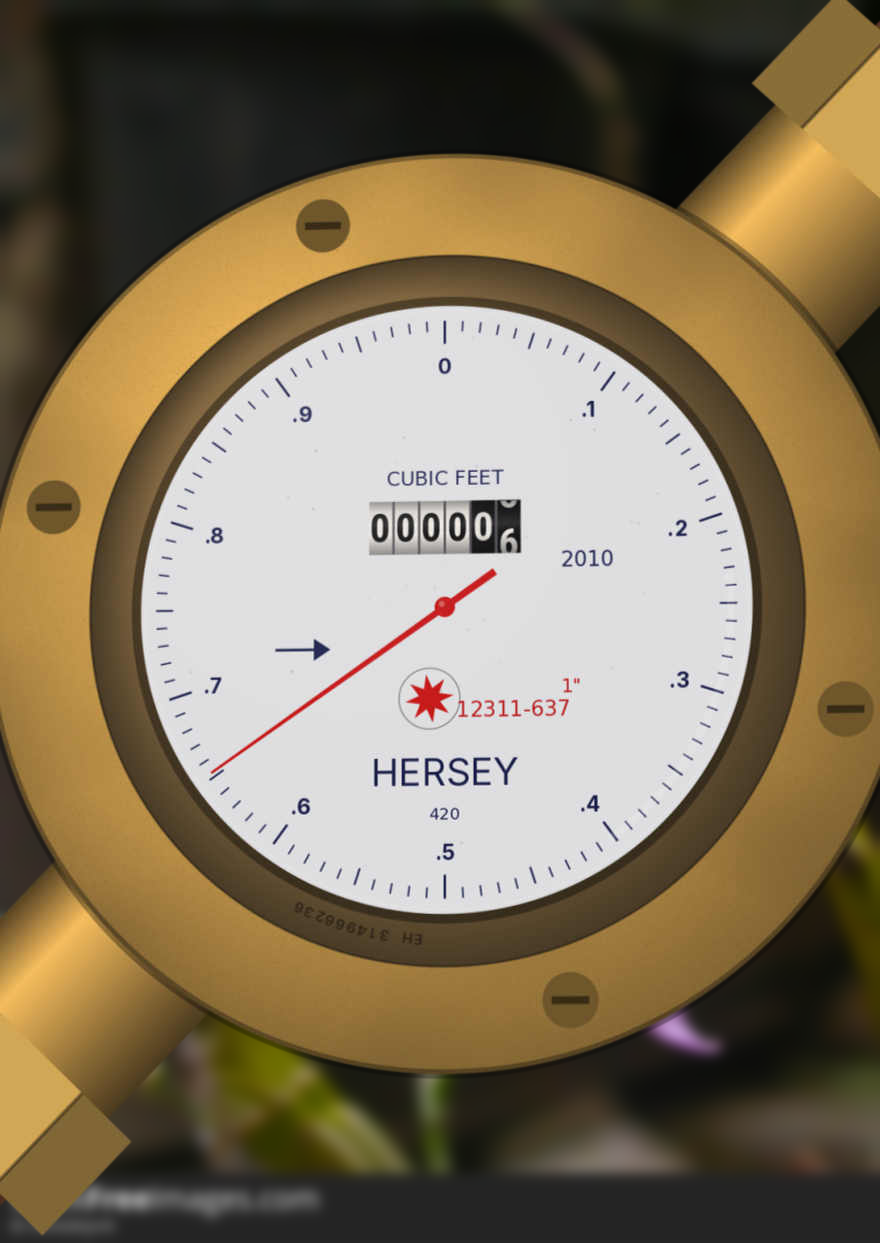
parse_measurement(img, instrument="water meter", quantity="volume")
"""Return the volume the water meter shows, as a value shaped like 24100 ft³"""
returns 5.65 ft³
